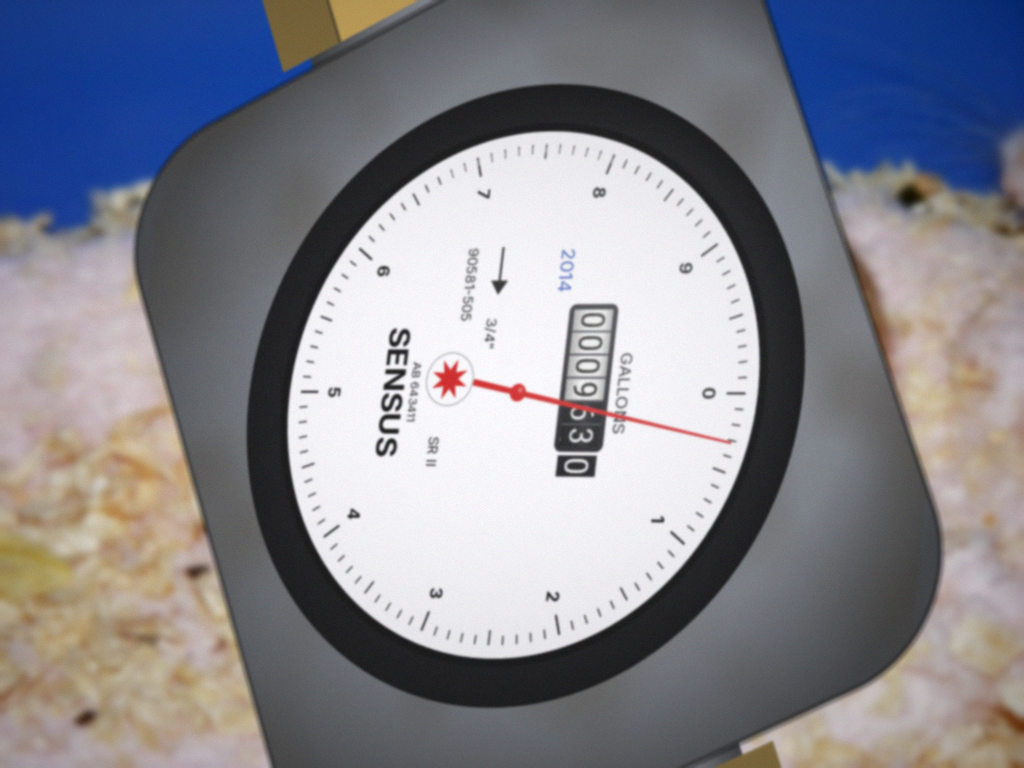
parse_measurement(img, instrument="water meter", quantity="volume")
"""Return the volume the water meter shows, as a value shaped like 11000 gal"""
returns 9630.3 gal
